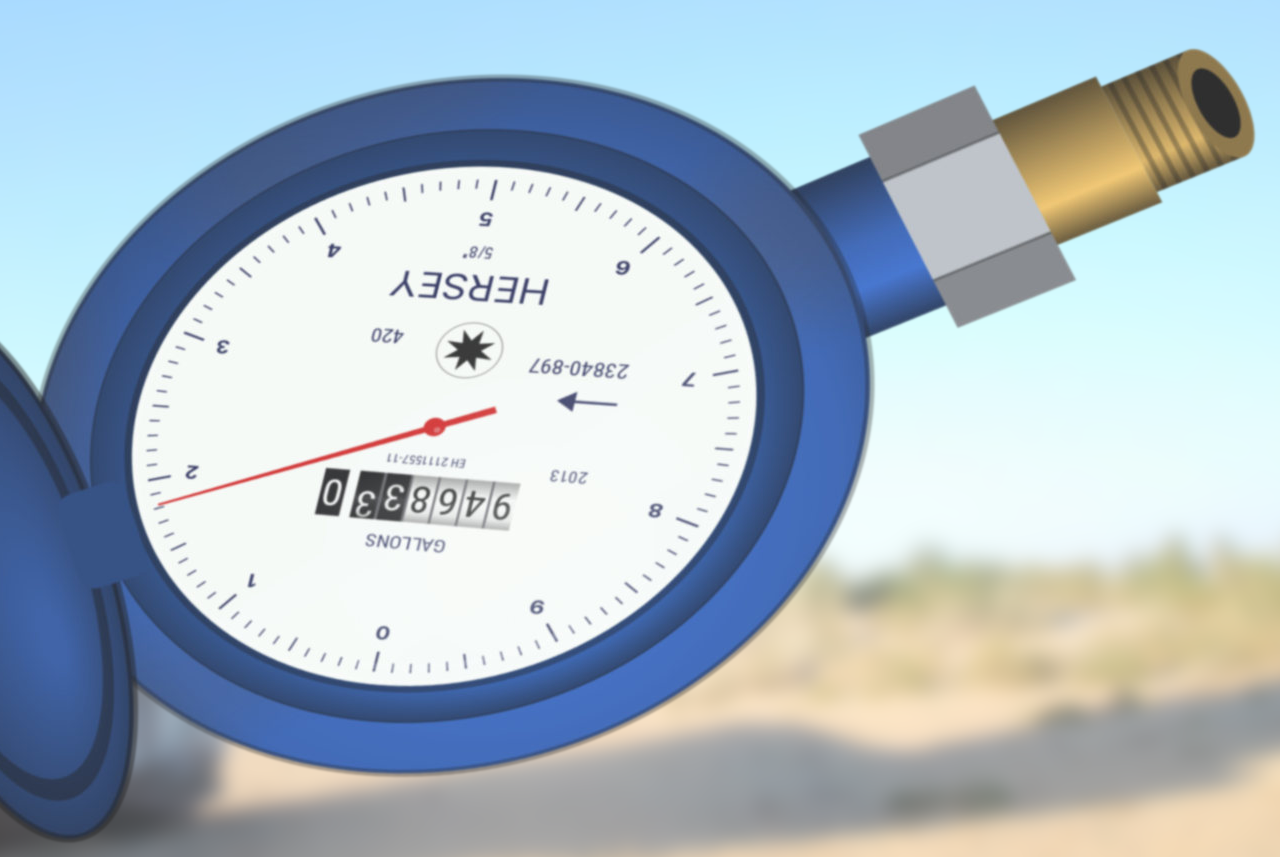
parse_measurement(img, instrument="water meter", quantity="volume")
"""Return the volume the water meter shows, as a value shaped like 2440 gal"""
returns 9468331.8 gal
